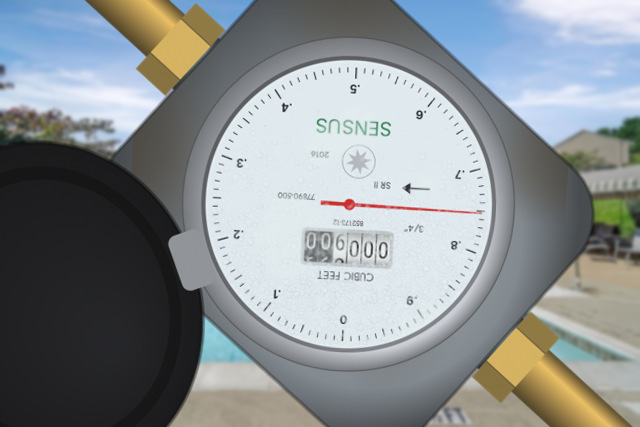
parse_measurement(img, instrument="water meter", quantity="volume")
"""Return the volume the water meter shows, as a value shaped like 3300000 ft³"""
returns 899.75 ft³
